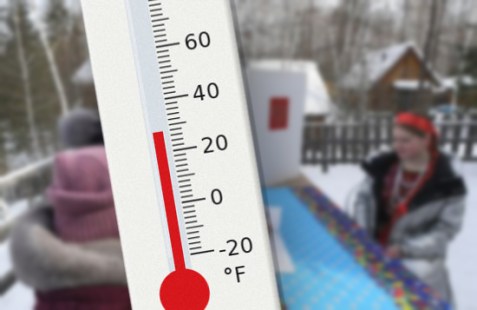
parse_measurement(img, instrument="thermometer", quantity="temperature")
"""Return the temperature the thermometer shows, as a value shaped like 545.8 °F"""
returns 28 °F
